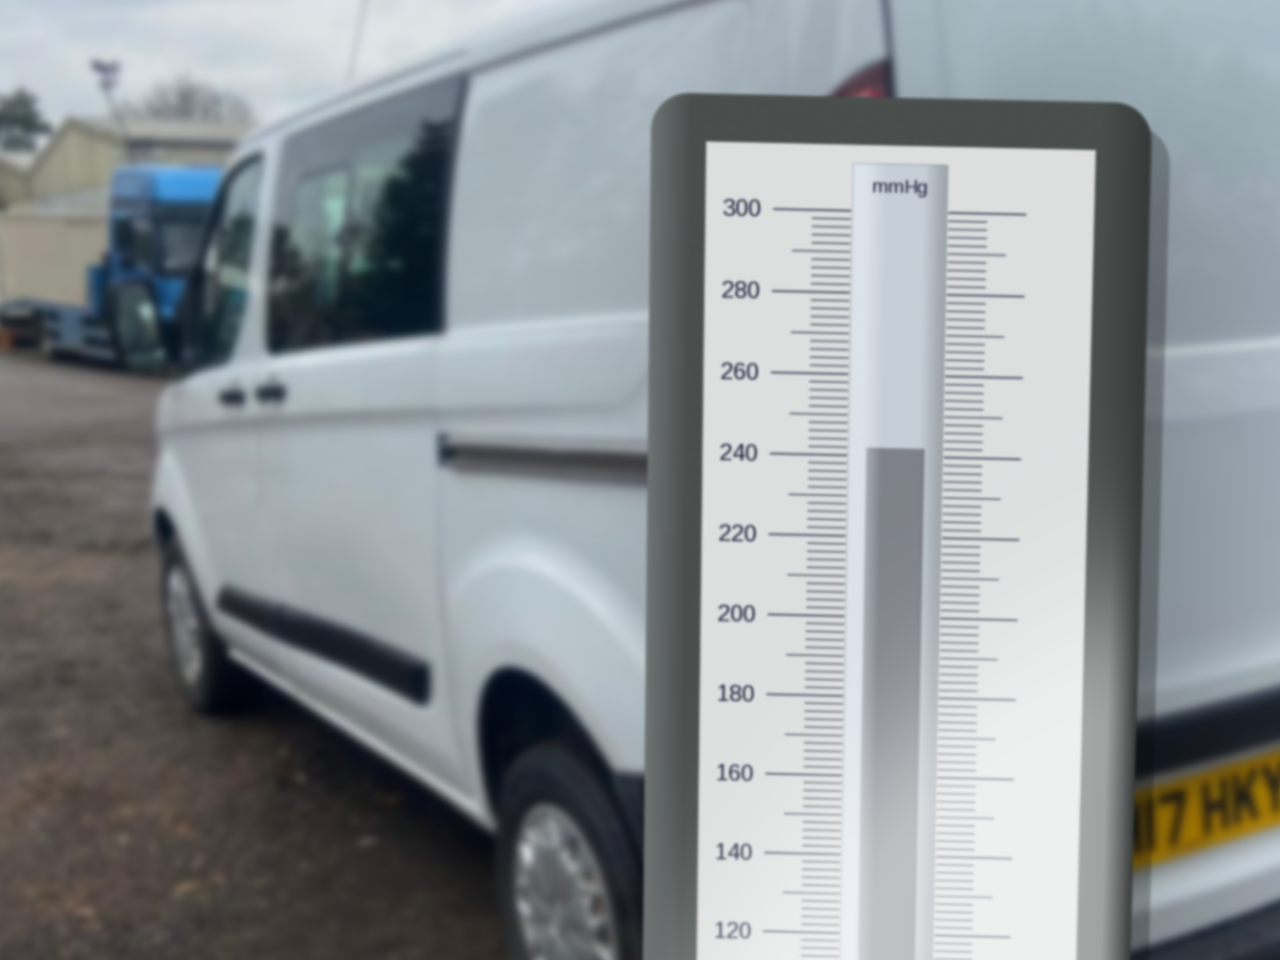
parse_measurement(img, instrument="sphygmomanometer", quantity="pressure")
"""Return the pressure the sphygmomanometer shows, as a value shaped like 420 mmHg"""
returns 242 mmHg
